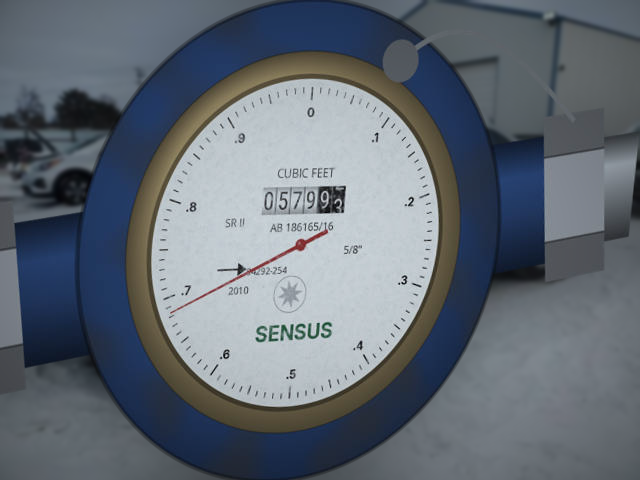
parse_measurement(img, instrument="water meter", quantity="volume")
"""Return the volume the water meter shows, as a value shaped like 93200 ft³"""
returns 57992.68 ft³
